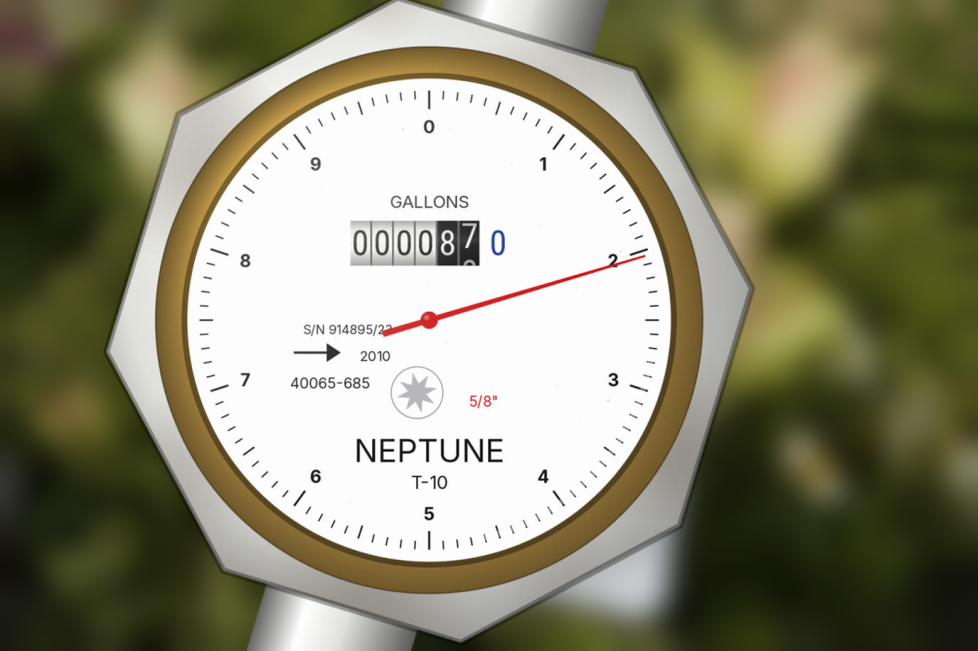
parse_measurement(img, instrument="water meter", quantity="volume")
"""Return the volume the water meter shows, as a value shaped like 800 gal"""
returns 872.0 gal
